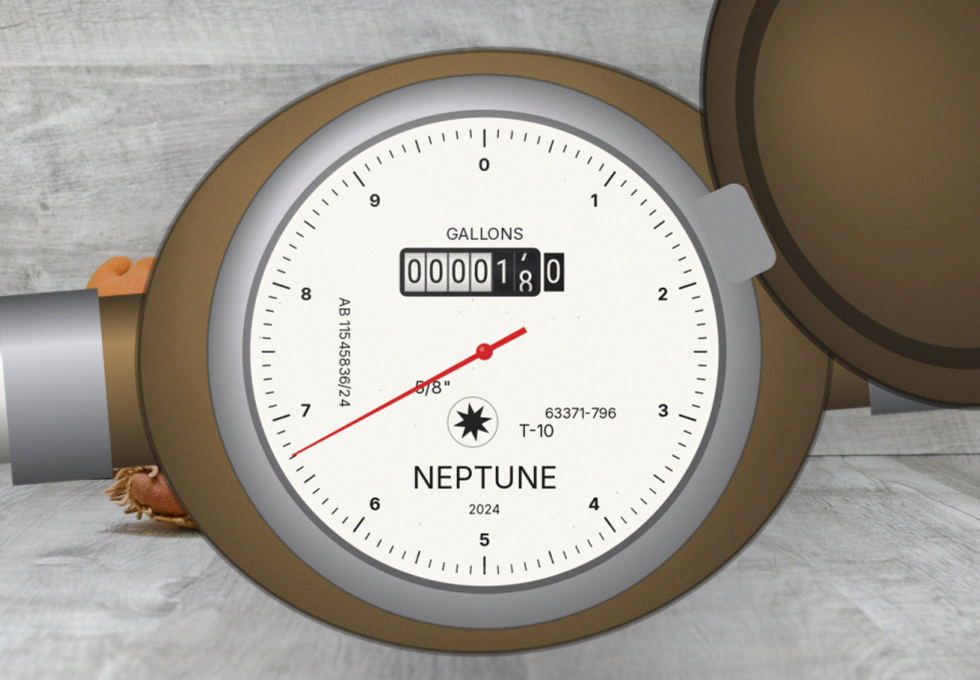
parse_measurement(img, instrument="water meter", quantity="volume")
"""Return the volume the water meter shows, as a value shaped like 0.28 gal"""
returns 176.7 gal
